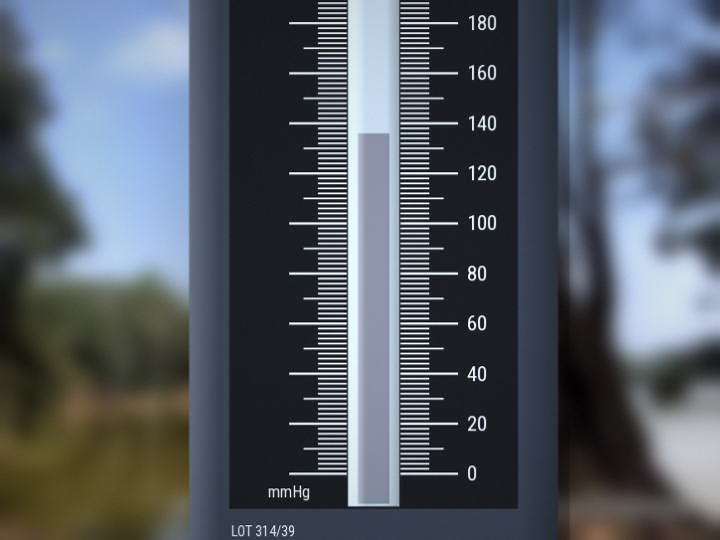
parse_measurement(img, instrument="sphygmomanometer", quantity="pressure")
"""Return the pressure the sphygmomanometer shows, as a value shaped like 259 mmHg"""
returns 136 mmHg
